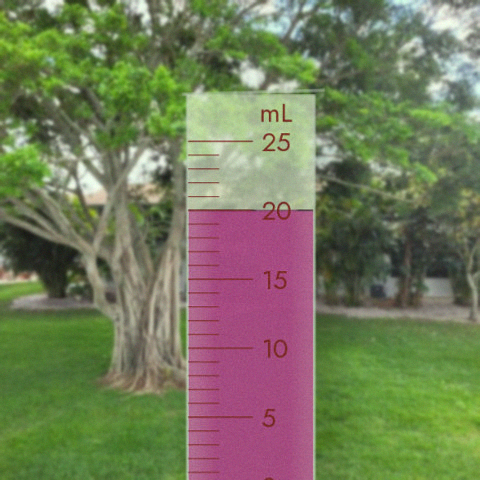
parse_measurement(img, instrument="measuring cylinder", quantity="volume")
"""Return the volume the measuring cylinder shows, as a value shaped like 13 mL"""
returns 20 mL
